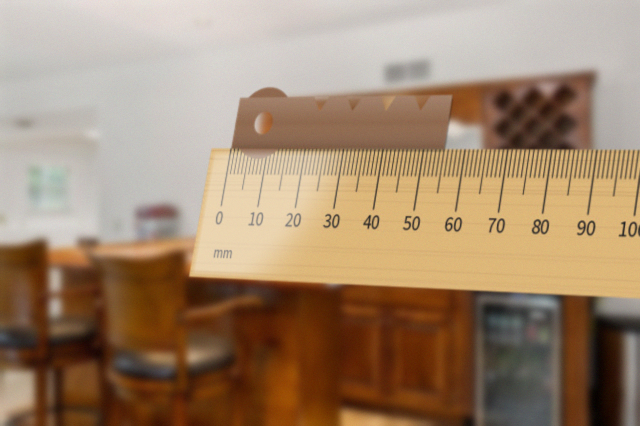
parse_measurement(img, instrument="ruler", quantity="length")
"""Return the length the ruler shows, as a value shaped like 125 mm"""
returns 55 mm
